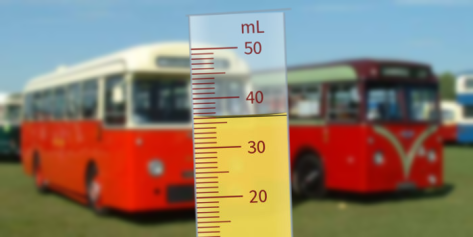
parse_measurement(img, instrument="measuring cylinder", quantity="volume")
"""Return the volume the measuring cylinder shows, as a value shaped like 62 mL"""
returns 36 mL
